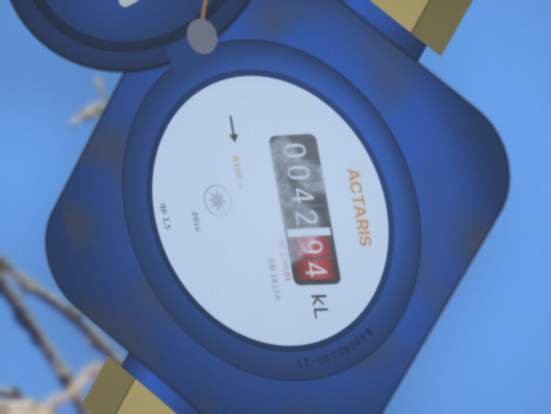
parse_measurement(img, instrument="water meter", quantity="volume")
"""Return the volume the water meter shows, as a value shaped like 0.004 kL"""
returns 42.94 kL
